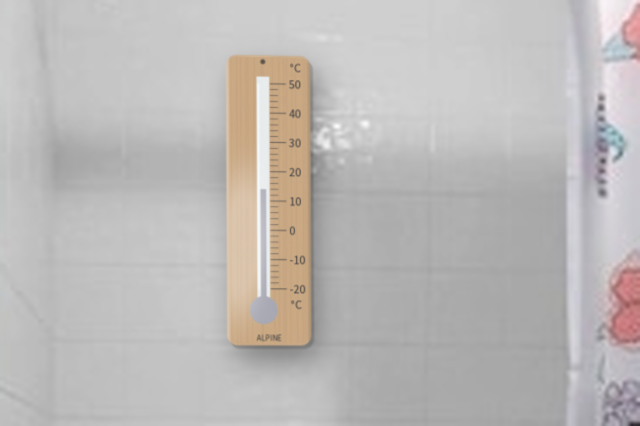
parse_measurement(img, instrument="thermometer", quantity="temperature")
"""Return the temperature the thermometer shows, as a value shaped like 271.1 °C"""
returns 14 °C
